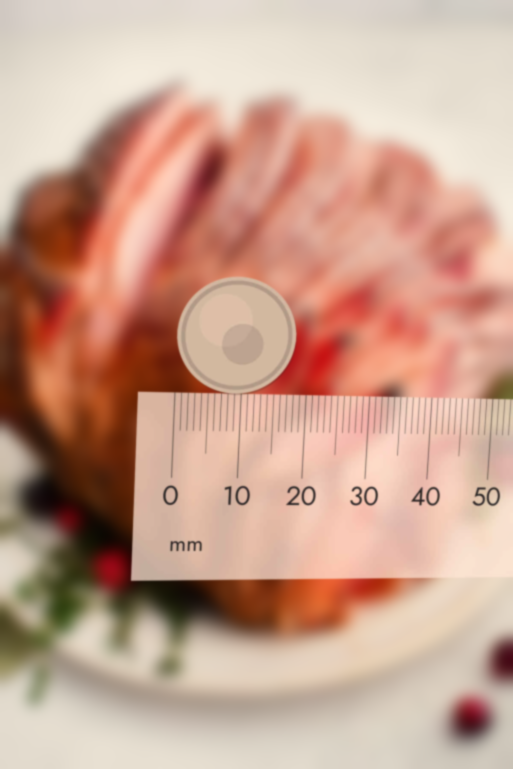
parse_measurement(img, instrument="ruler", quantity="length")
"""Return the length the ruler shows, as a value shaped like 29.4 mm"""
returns 18 mm
